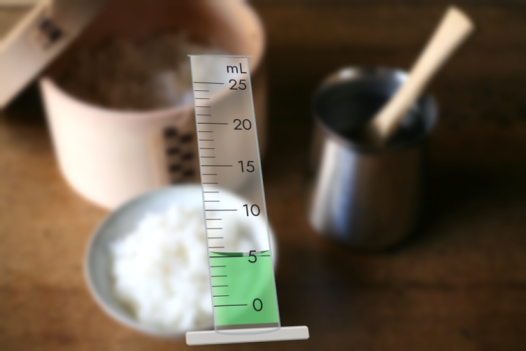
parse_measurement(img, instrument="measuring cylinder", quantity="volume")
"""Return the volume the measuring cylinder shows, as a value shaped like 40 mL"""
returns 5 mL
